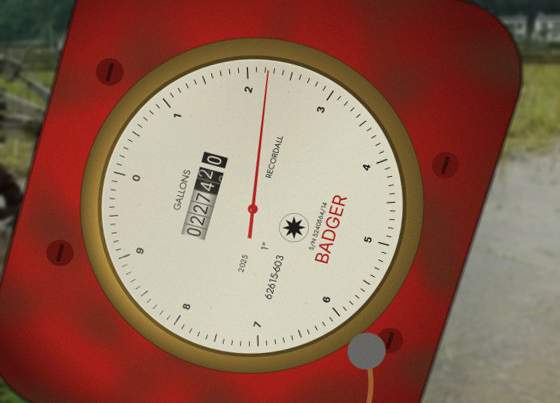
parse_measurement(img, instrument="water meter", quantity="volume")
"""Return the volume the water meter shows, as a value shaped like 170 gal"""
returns 227422.2 gal
